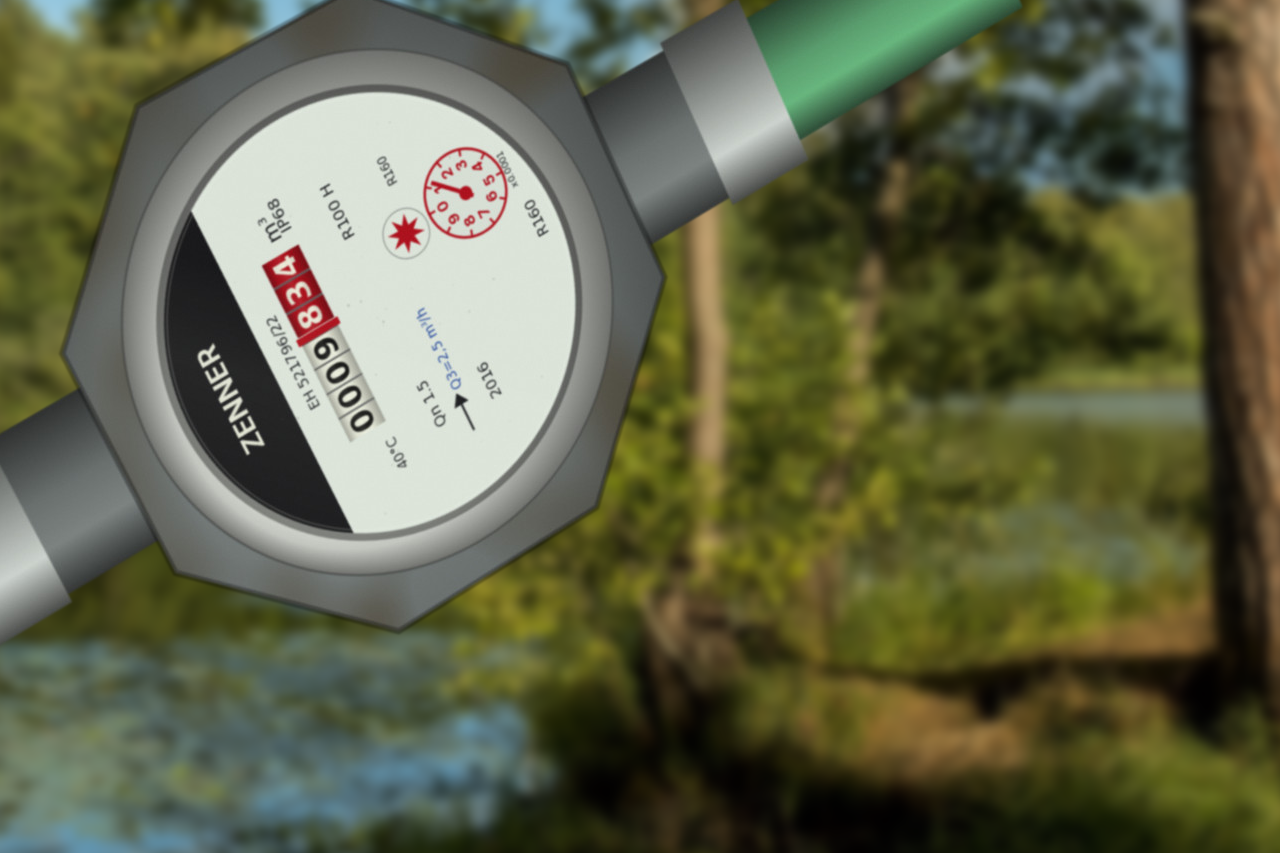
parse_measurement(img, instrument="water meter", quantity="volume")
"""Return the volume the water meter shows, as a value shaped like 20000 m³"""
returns 9.8341 m³
